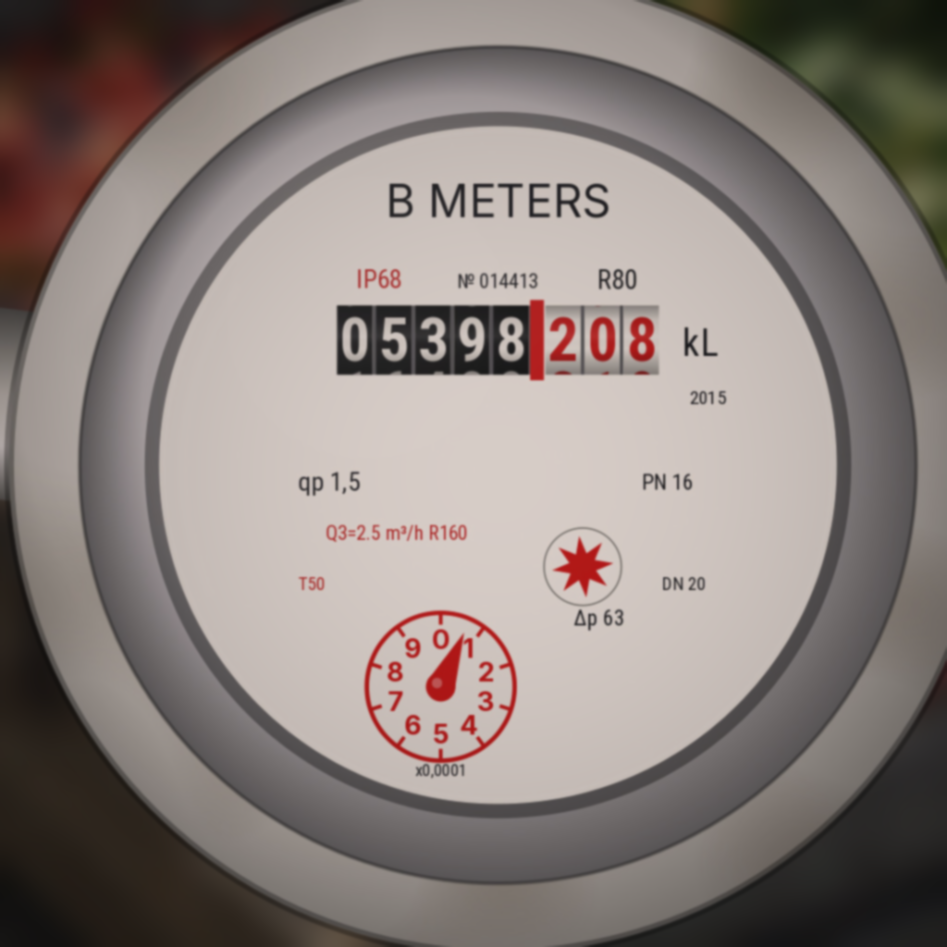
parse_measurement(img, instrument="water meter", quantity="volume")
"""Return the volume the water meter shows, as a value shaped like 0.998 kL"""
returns 5398.2080 kL
